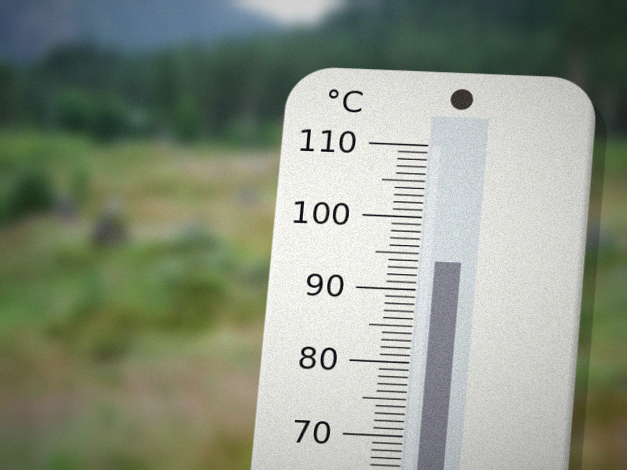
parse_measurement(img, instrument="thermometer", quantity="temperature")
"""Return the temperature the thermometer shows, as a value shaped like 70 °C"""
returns 94 °C
